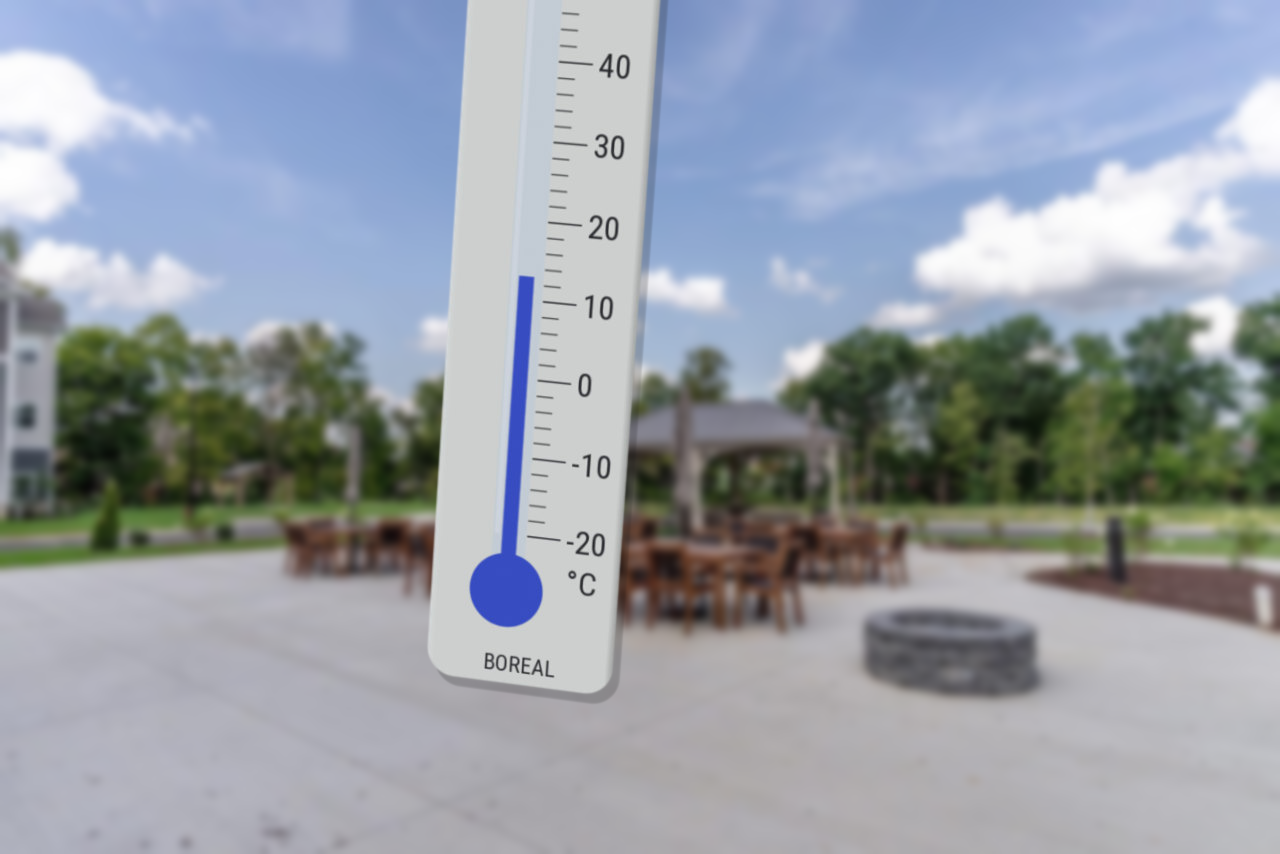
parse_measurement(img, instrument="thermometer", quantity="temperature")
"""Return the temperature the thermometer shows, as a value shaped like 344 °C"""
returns 13 °C
